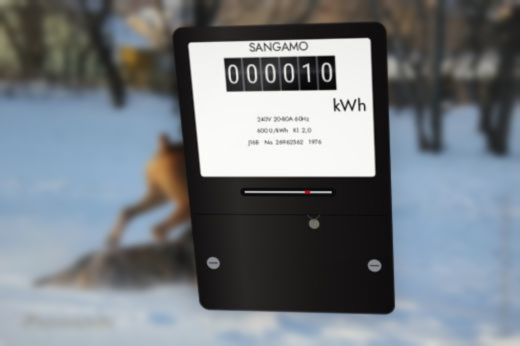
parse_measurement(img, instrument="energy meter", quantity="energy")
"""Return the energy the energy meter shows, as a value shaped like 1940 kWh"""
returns 10 kWh
